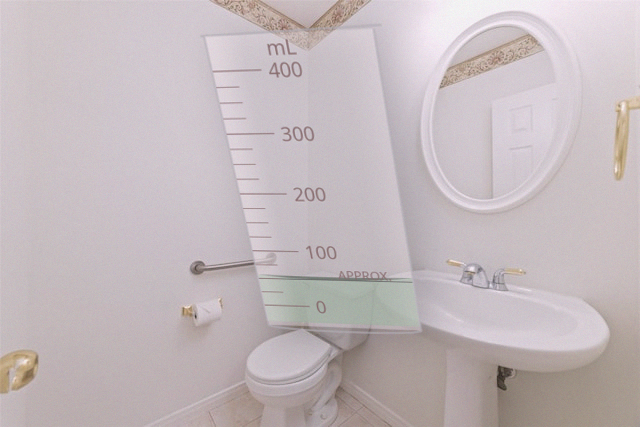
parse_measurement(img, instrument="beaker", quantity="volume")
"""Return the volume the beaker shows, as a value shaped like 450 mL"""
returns 50 mL
